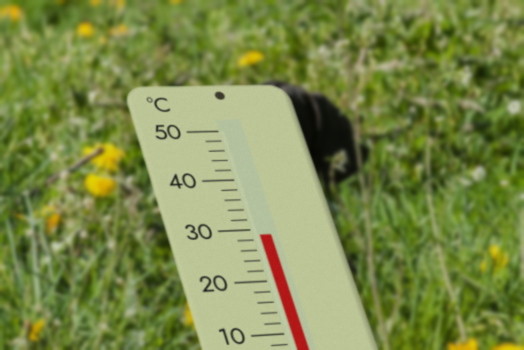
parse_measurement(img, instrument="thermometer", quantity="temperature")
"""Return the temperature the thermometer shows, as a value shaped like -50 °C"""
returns 29 °C
